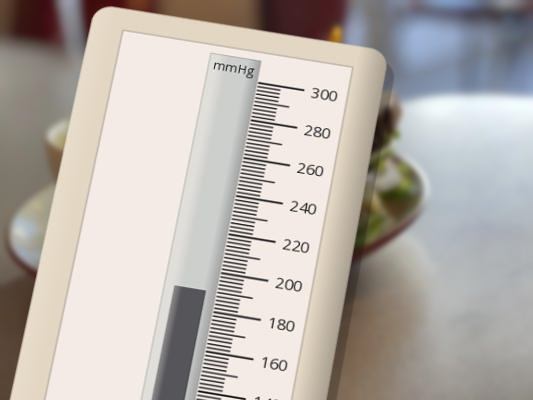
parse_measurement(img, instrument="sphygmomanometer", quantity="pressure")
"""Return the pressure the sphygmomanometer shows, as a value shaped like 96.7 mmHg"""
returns 190 mmHg
